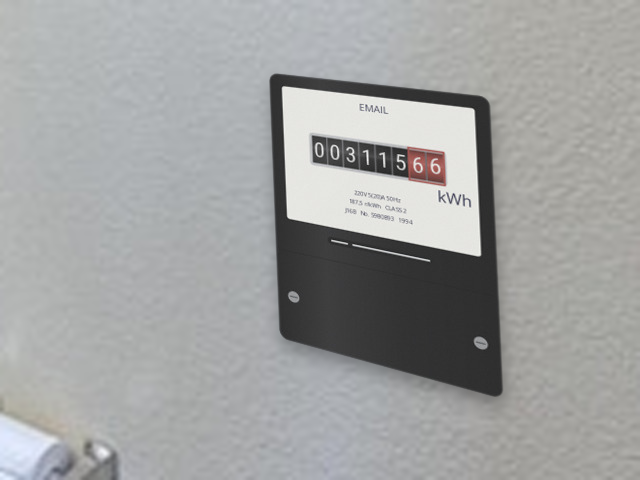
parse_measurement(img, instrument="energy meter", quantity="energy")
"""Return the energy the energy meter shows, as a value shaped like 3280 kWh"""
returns 3115.66 kWh
